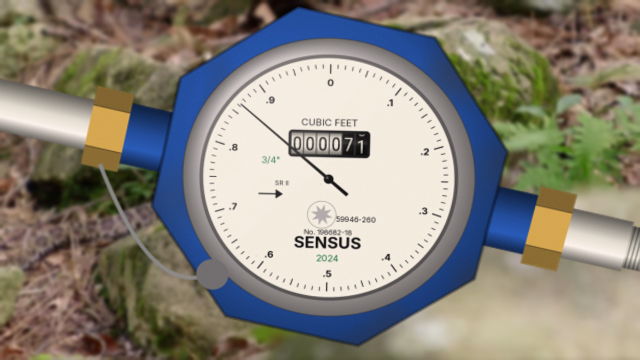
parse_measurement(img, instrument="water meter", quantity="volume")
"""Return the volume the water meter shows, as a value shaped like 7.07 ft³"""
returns 70.86 ft³
